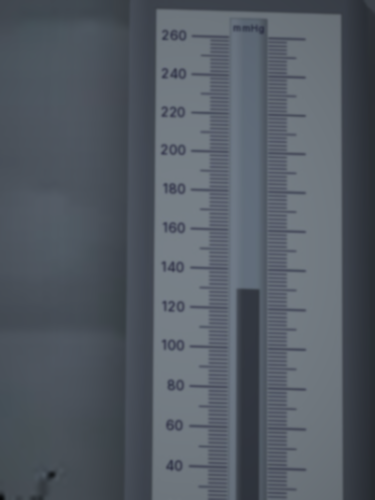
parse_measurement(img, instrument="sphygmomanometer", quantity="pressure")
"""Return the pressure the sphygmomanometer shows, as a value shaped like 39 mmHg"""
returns 130 mmHg
